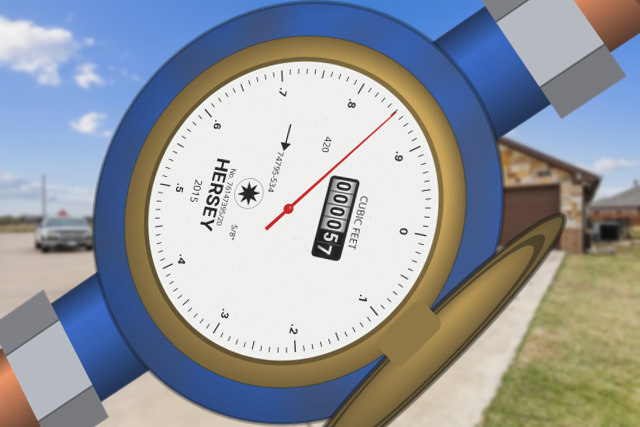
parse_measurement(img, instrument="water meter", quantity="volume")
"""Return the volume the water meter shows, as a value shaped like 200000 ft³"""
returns 56.85 ft³
